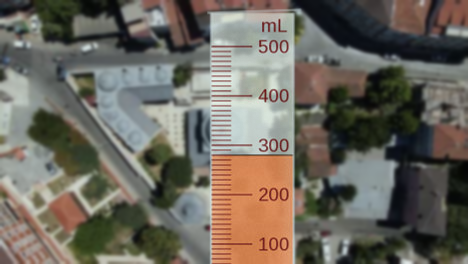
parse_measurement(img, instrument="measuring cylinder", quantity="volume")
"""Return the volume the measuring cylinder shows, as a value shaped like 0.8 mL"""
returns 280 mL
